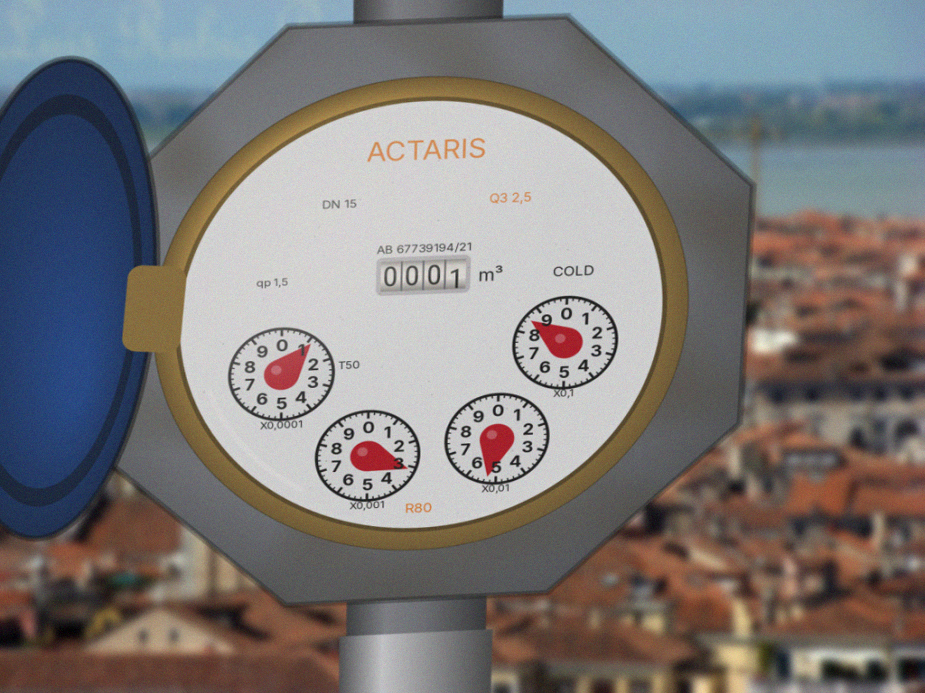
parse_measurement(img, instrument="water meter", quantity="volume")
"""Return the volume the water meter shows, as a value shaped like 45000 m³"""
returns 0.8531 m³
